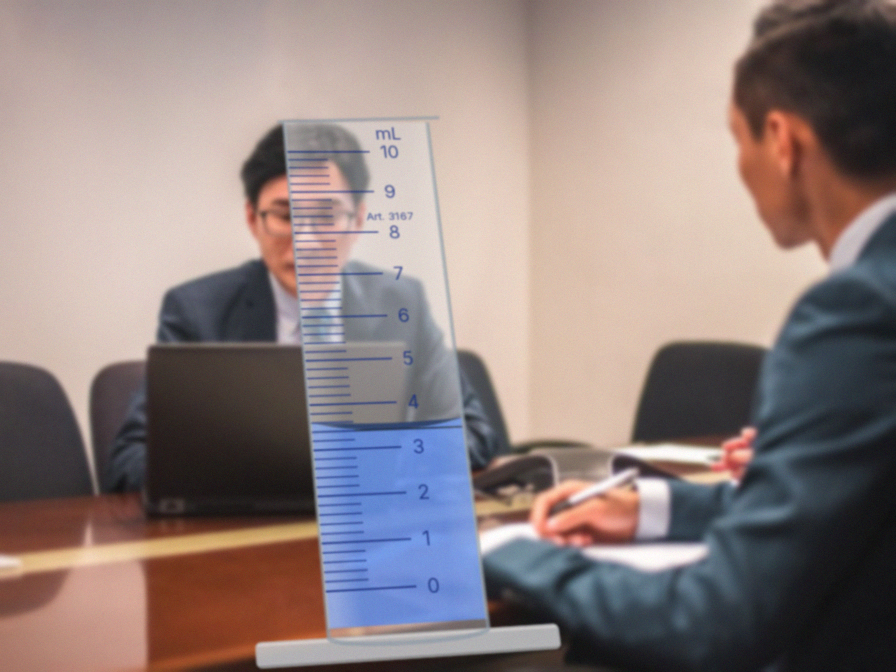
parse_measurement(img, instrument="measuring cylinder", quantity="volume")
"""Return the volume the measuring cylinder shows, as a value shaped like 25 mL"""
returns 3.4 mL
